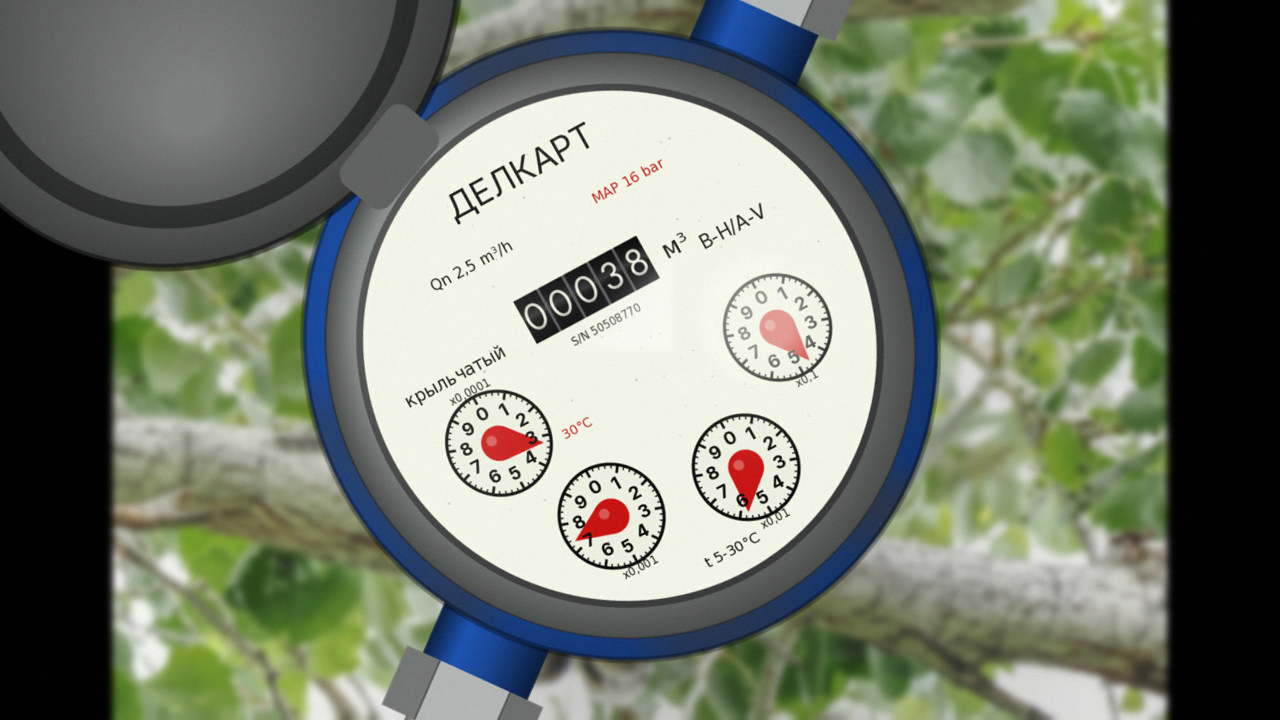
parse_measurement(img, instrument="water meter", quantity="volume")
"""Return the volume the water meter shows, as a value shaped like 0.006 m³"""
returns 38.4573 m³
